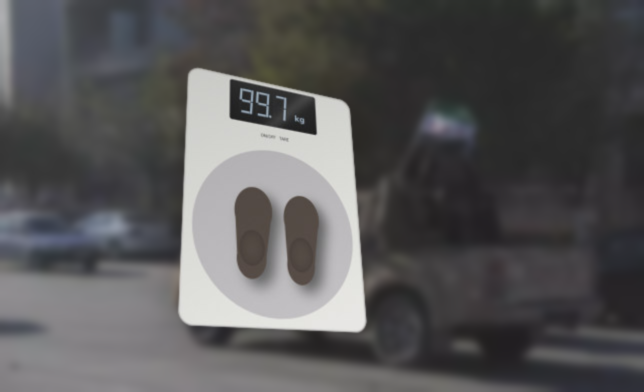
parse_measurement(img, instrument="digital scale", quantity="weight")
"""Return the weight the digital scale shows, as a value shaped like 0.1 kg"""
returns 99.7 kg
